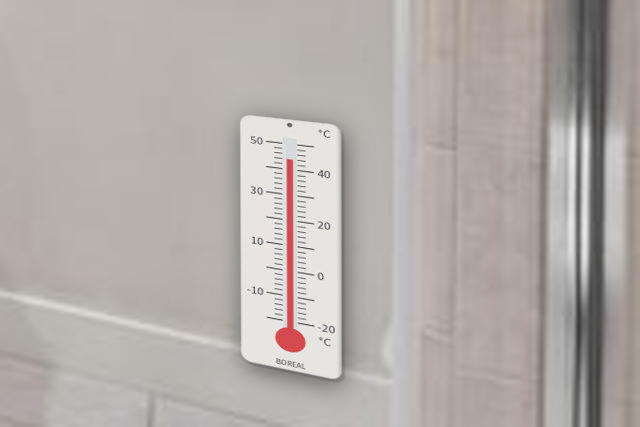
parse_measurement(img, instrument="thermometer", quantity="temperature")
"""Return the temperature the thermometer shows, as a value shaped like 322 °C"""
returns 44 °C
